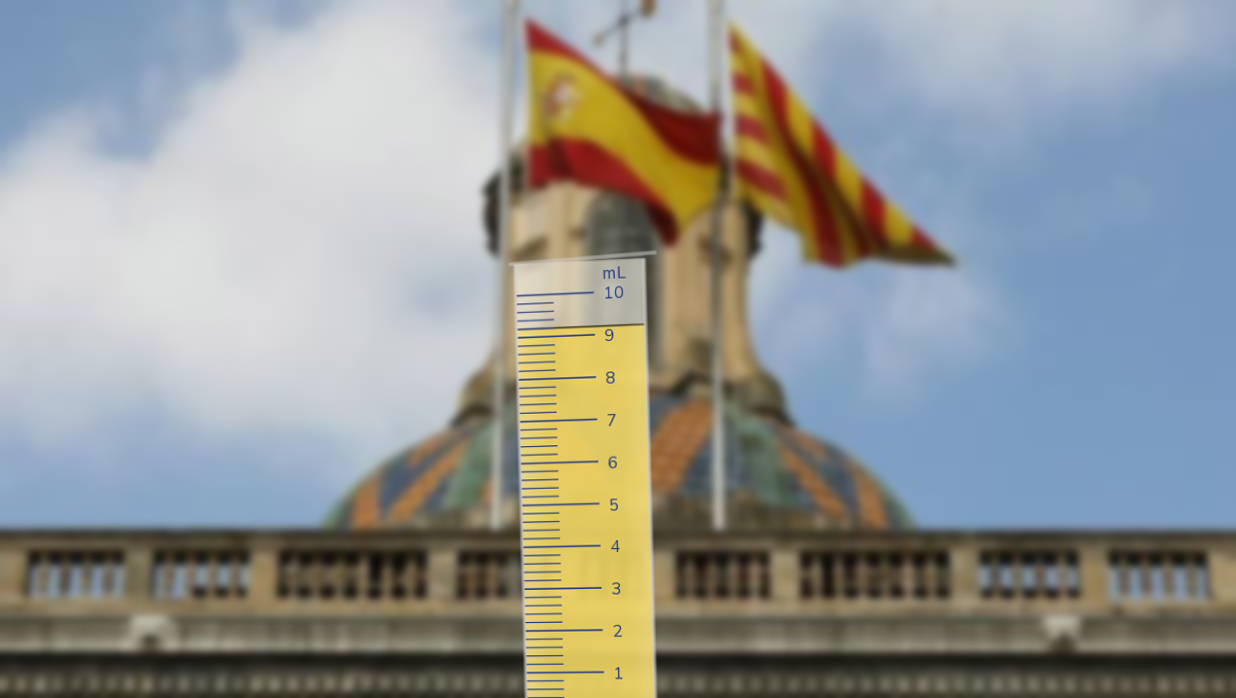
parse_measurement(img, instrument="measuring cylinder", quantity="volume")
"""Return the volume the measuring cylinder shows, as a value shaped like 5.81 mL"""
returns 9.2 mL
